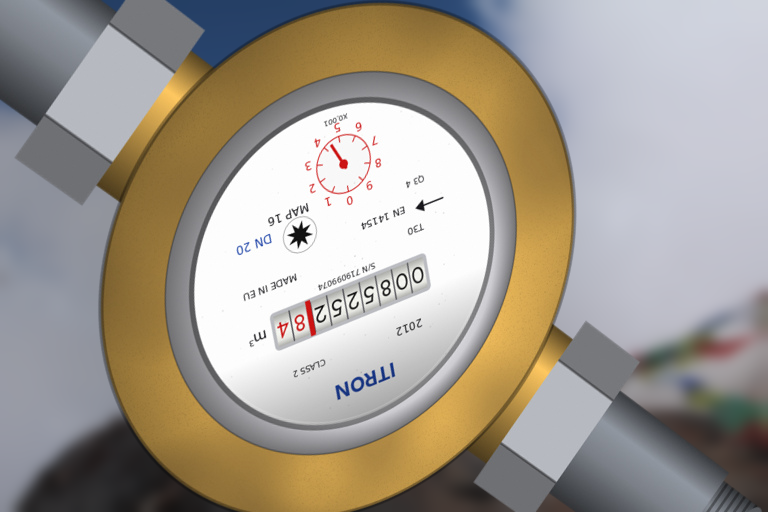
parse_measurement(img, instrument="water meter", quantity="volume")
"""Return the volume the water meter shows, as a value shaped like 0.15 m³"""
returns 85252.844 m³
